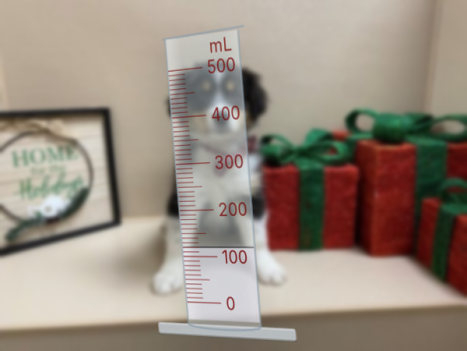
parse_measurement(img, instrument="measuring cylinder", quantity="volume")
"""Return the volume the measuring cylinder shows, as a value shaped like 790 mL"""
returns 120 mL
